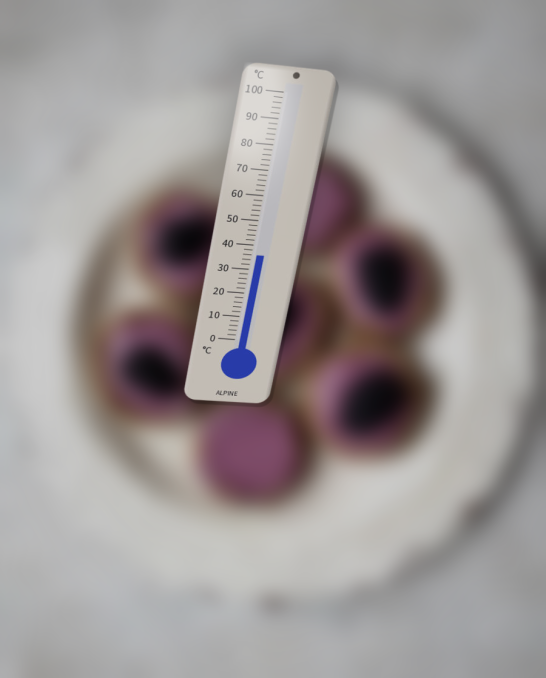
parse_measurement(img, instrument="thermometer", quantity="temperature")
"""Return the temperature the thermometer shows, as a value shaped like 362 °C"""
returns 36 °C
